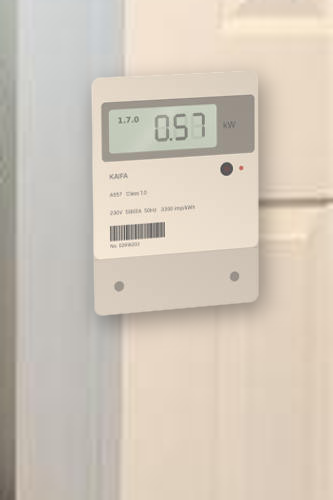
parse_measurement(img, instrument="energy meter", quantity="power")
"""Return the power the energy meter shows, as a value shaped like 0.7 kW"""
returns 0.57 kW
